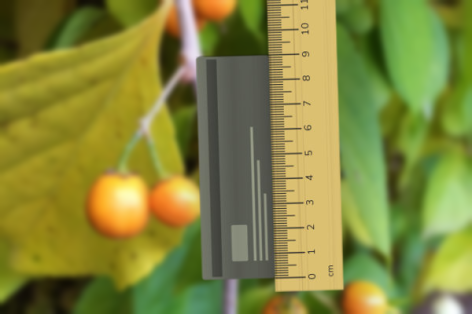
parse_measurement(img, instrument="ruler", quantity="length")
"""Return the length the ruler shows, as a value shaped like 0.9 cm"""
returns 9 cm
